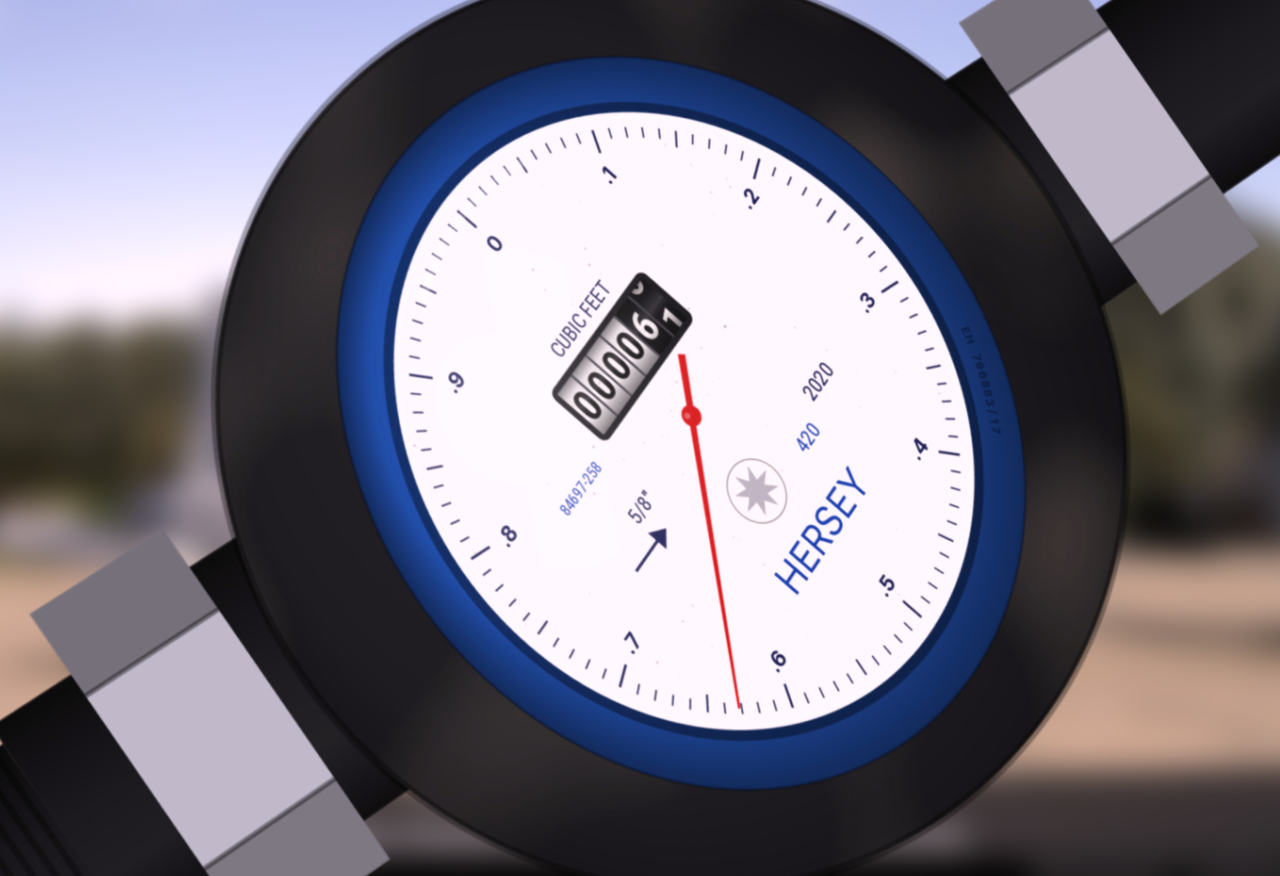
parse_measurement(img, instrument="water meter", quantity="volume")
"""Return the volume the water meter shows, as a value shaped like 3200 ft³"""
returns 60.63 ft³
